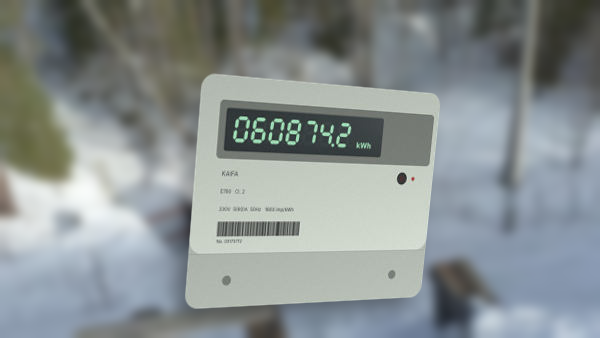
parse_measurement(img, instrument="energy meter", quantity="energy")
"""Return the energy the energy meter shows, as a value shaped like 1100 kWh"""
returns 60874.2 kWh
